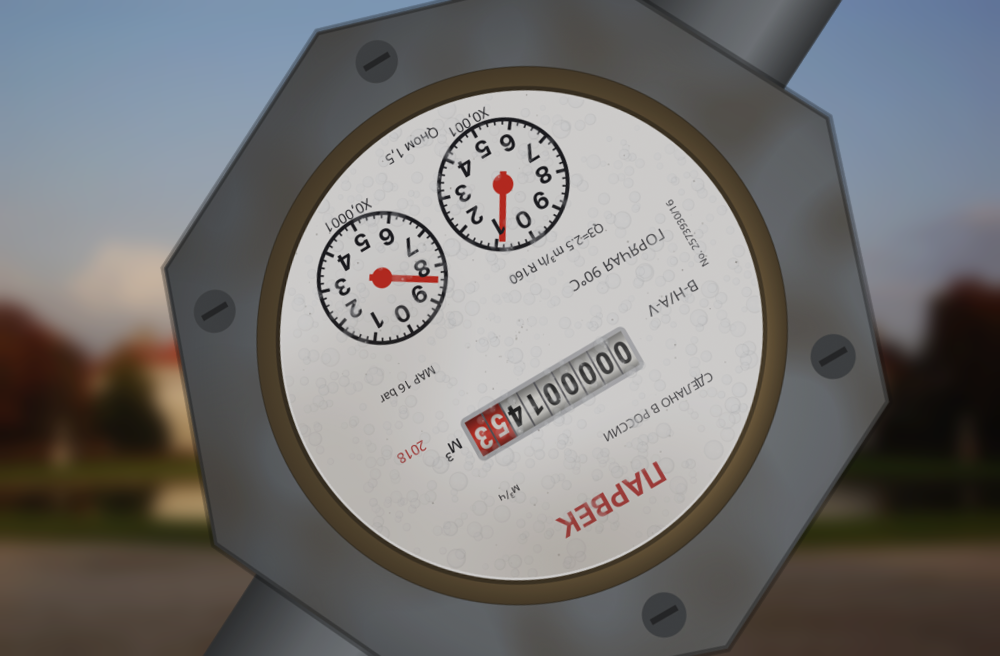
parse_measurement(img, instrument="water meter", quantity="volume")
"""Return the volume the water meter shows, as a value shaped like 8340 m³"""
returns 14.5308 m³
